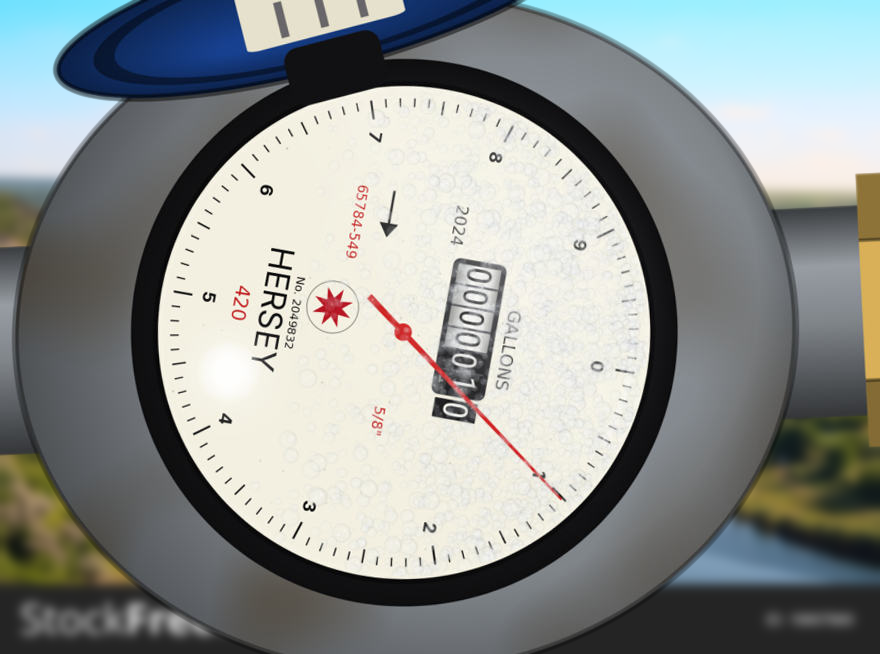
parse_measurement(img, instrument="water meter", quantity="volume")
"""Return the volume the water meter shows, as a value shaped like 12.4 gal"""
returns 11.0 gal
